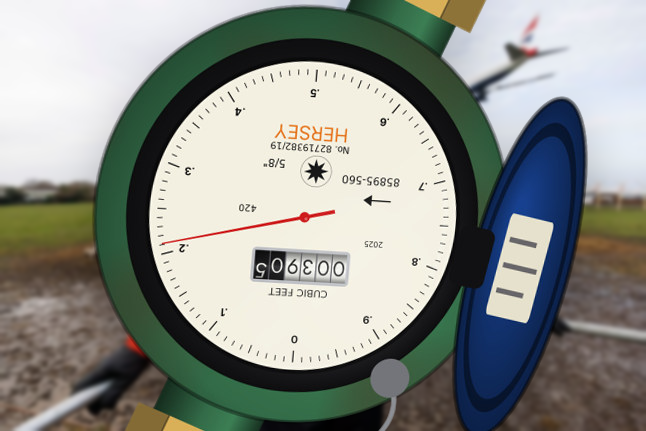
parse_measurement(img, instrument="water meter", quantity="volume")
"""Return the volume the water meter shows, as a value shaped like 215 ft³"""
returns 3905.21 ft³
